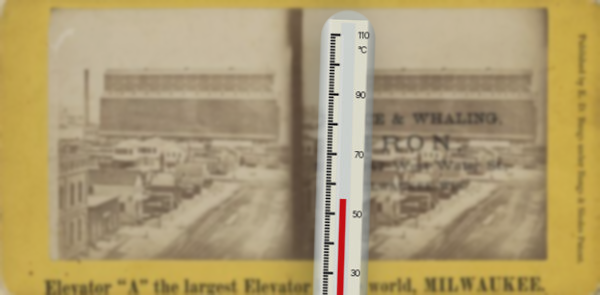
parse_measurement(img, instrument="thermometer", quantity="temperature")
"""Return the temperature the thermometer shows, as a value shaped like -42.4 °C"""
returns 55 °C
